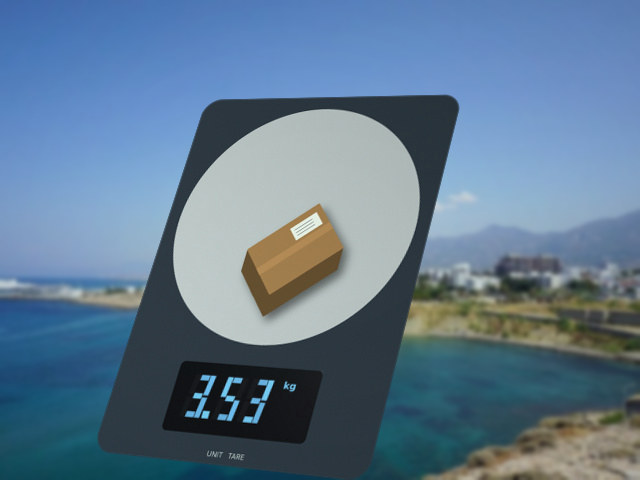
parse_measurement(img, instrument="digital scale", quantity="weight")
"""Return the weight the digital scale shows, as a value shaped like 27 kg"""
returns 3.53 kg
